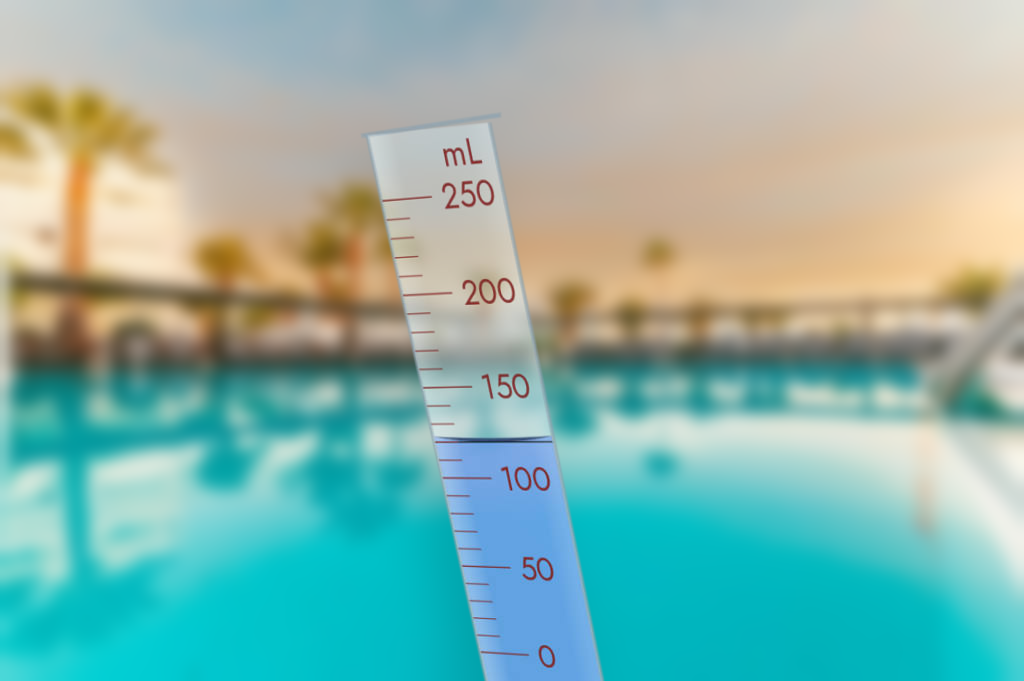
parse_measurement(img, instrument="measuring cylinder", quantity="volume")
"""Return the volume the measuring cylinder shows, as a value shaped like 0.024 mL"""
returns 120 mL
